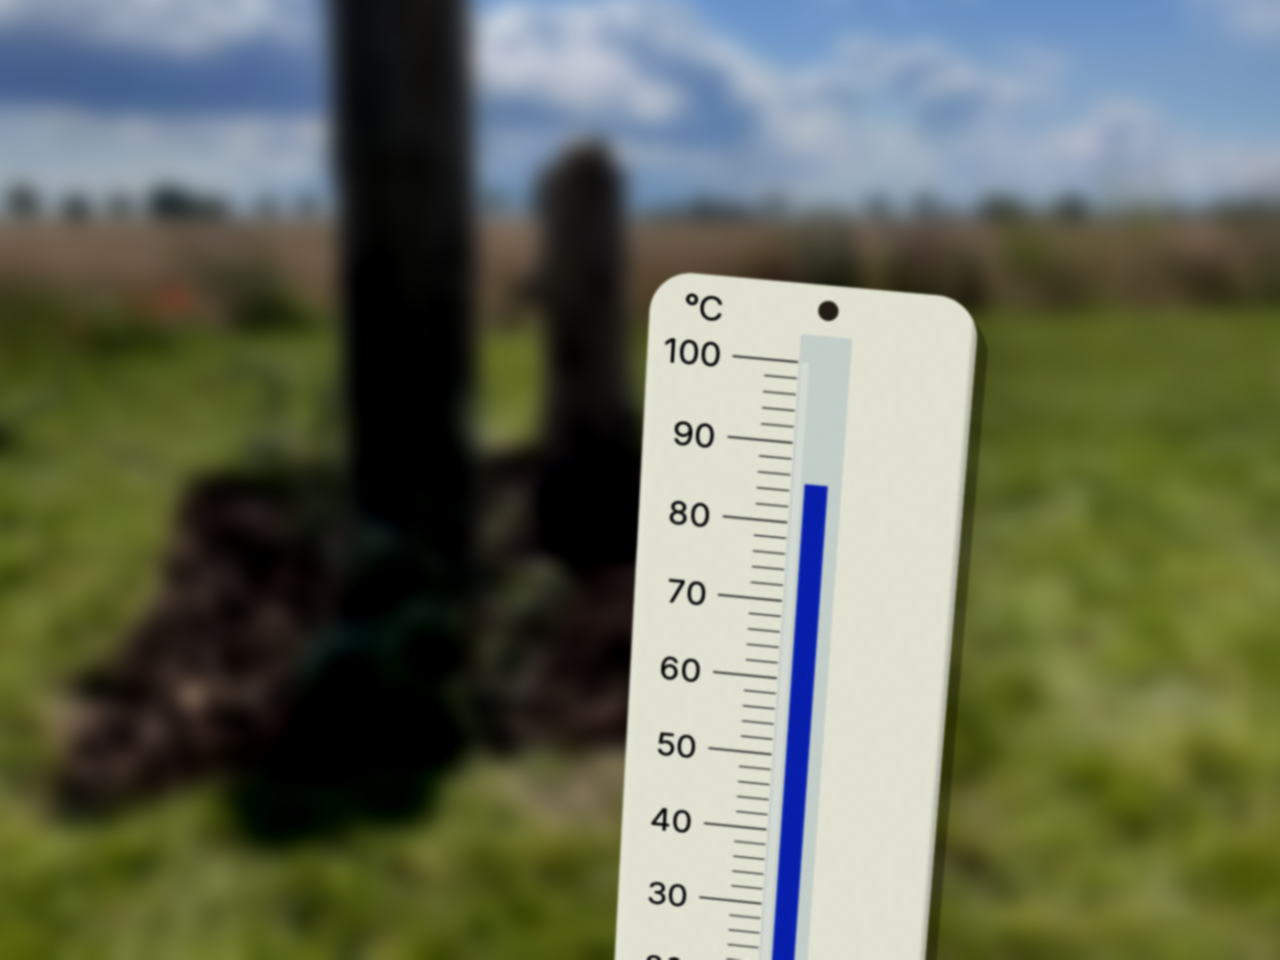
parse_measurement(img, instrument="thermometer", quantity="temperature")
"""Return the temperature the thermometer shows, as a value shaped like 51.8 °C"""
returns 85 °C
